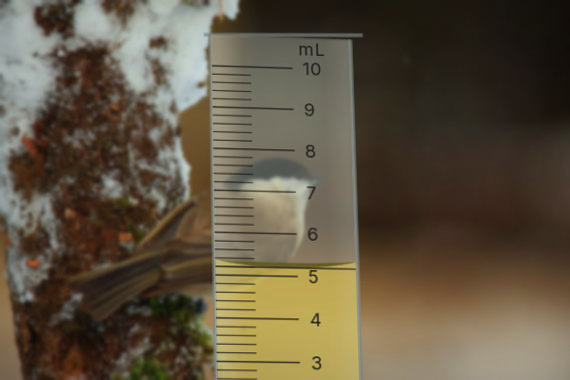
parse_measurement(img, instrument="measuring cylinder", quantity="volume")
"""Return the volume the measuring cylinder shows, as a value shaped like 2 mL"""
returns 5.2 mL
